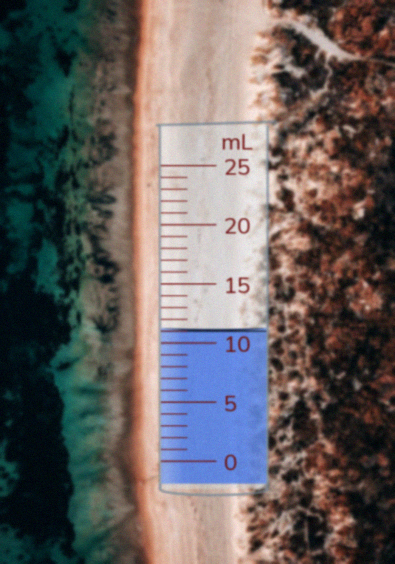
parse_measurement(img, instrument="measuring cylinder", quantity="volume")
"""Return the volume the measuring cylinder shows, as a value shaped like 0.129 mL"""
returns 11 mL
